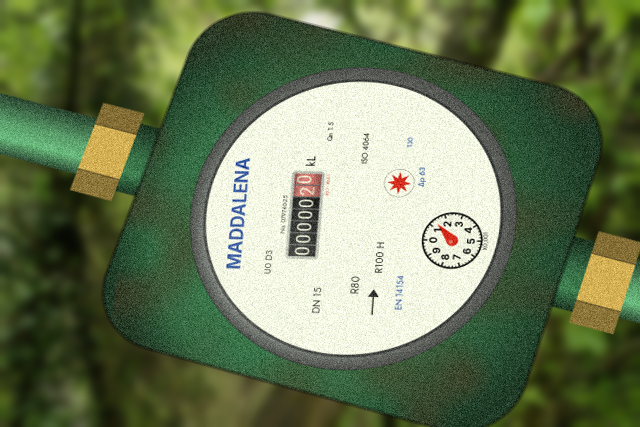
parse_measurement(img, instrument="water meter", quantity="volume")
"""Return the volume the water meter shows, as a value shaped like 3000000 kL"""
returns 0.201 kL
